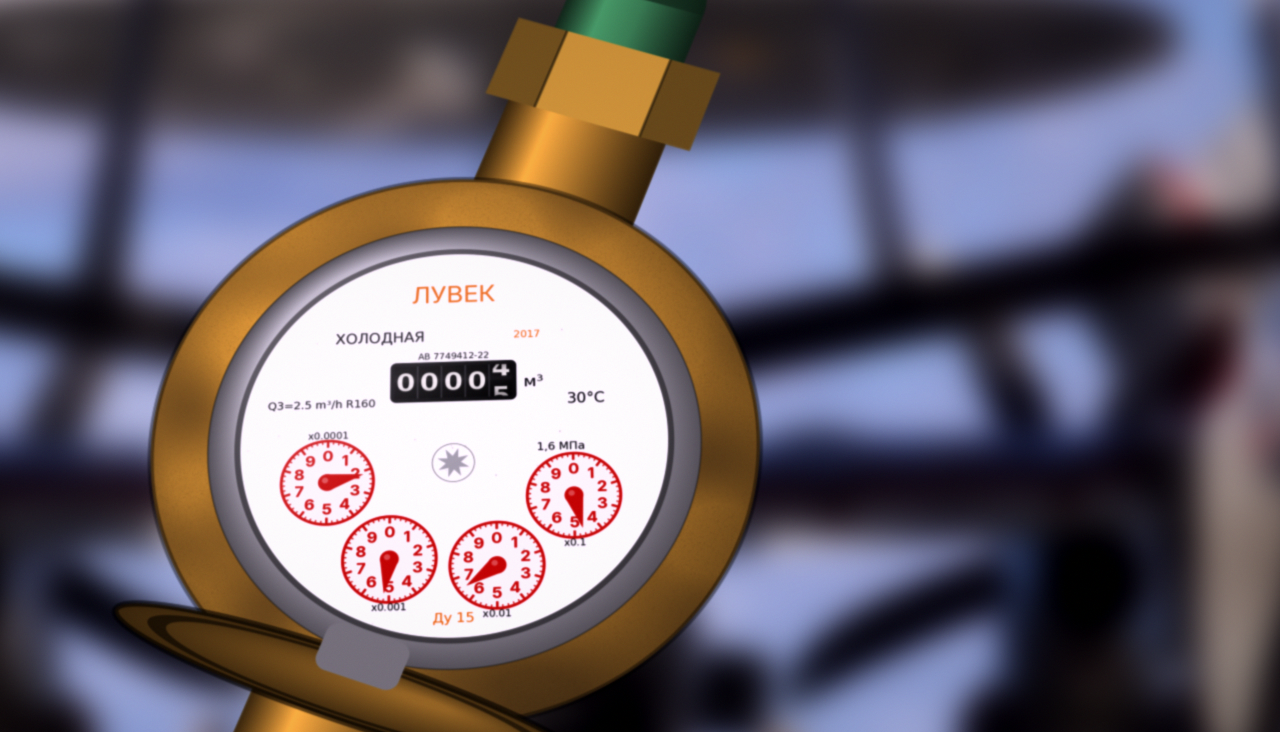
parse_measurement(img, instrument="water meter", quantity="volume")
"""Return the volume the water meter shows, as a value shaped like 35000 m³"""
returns 4.4652 m³
